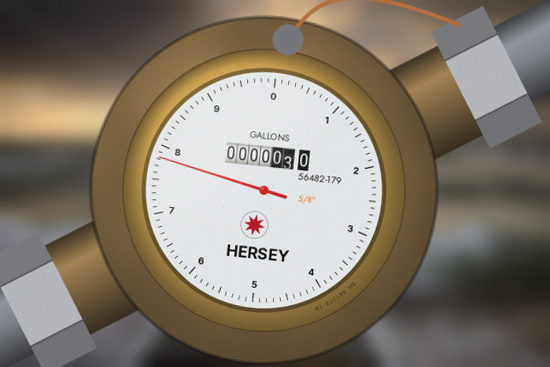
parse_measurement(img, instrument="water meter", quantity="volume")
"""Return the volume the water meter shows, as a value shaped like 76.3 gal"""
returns 27.8 gal
